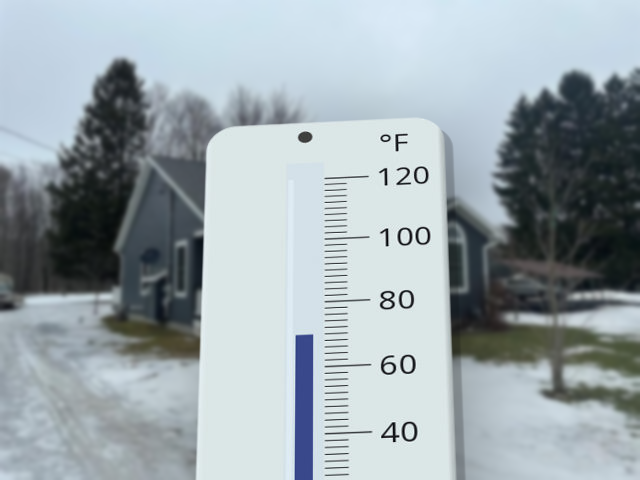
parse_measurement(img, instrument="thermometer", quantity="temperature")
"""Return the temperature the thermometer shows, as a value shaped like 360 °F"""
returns 70 °F
